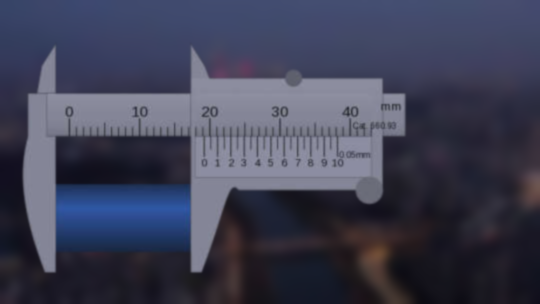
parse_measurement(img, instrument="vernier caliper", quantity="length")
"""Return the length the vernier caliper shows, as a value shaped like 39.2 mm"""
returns 19.2 mm
